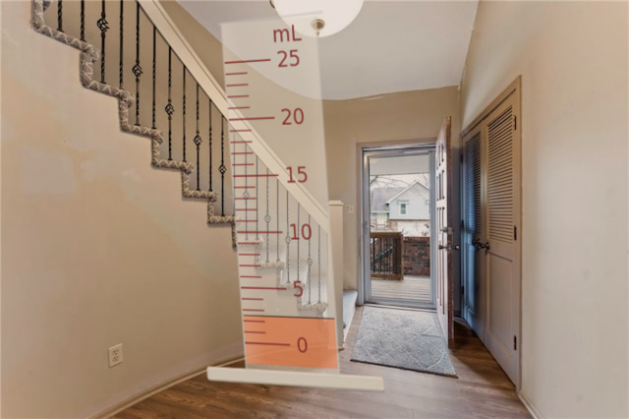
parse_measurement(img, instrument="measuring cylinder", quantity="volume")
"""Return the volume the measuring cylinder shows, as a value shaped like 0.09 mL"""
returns 2.5 mL
